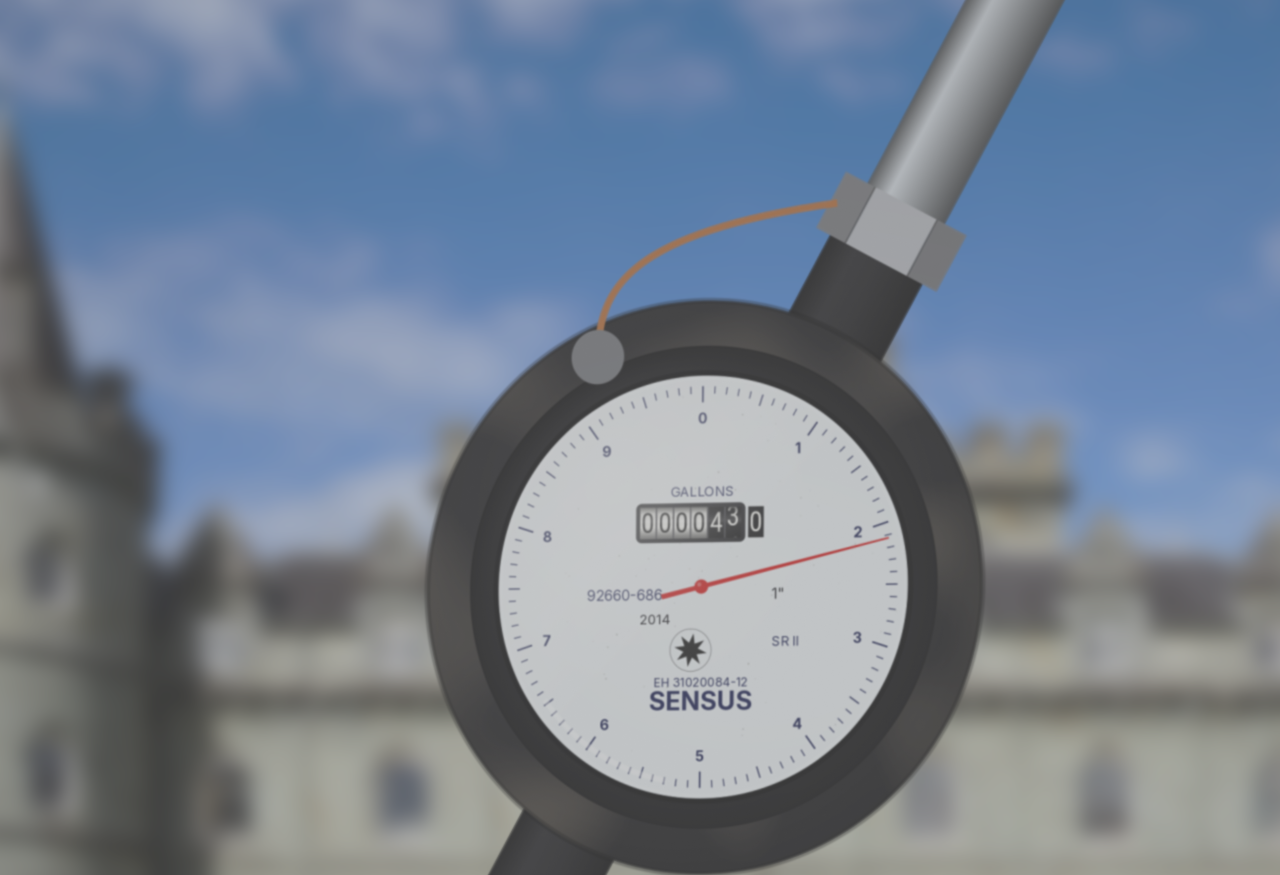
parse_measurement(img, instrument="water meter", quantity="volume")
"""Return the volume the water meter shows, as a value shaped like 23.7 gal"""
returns 432.1 gal
